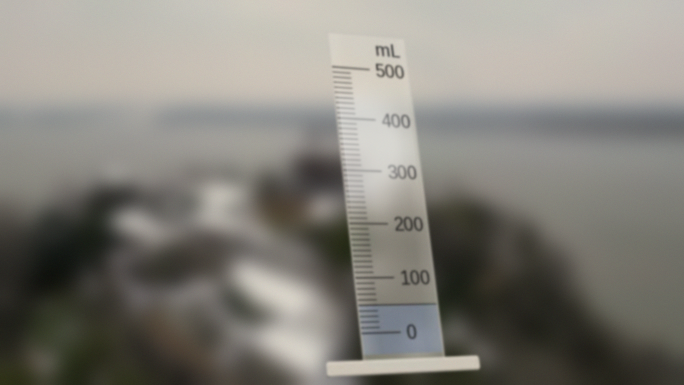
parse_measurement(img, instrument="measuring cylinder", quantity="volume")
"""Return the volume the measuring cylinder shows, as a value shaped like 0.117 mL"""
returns 50 mL
